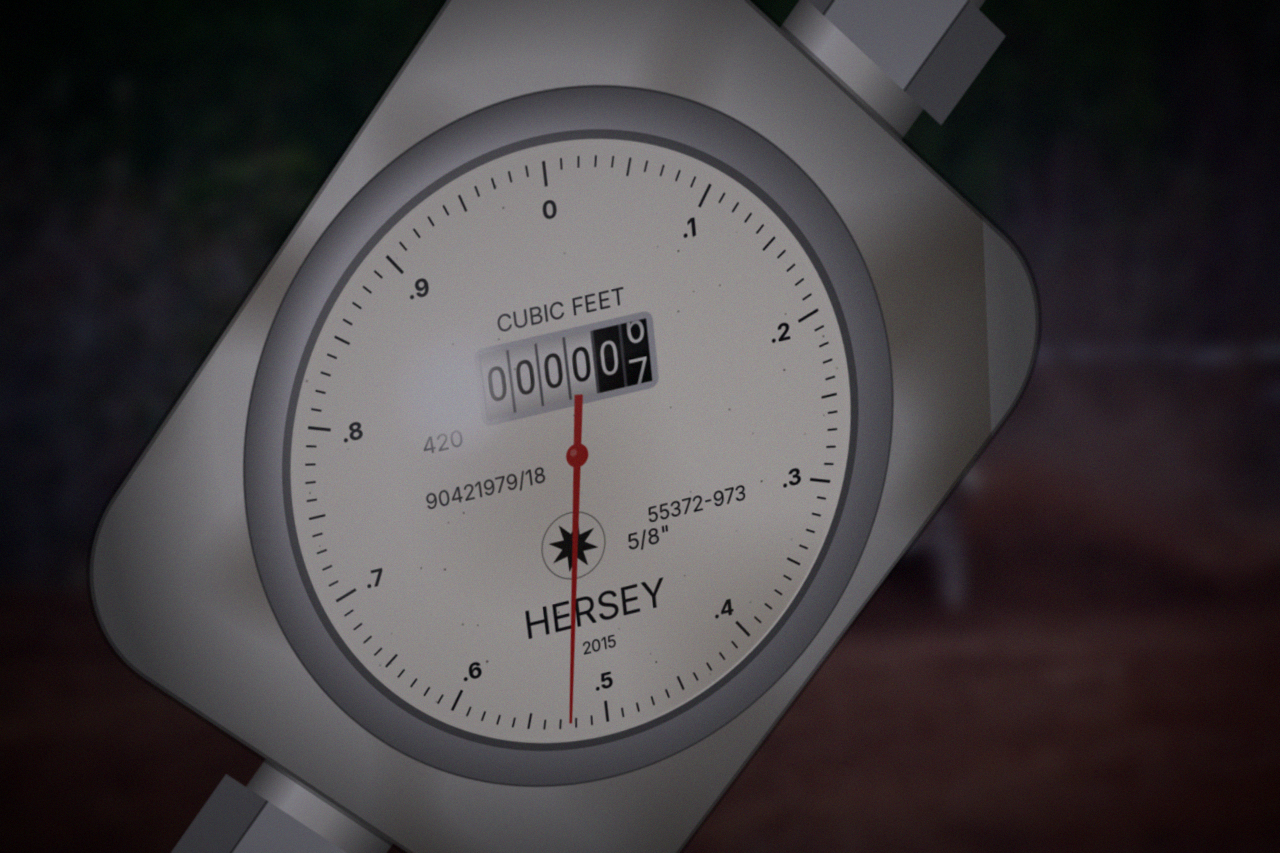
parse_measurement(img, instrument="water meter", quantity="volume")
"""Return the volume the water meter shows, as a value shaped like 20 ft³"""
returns 6.52 ft³
